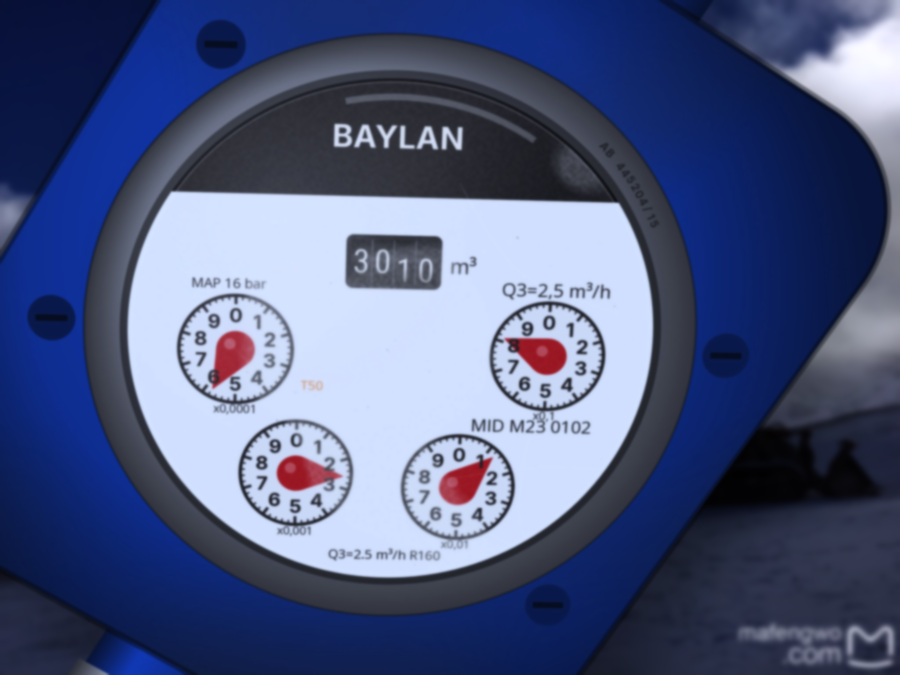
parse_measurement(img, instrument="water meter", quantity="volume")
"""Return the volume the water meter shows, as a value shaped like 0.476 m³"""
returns 3009.8125 m³
